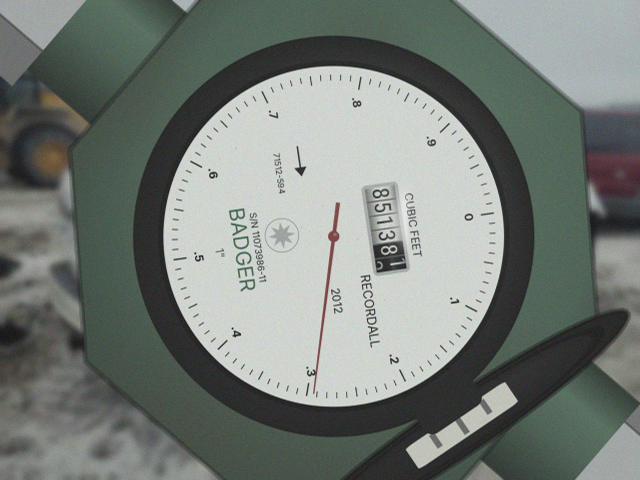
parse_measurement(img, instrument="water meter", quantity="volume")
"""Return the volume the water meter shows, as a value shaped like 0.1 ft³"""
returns 851381.29 ft³
